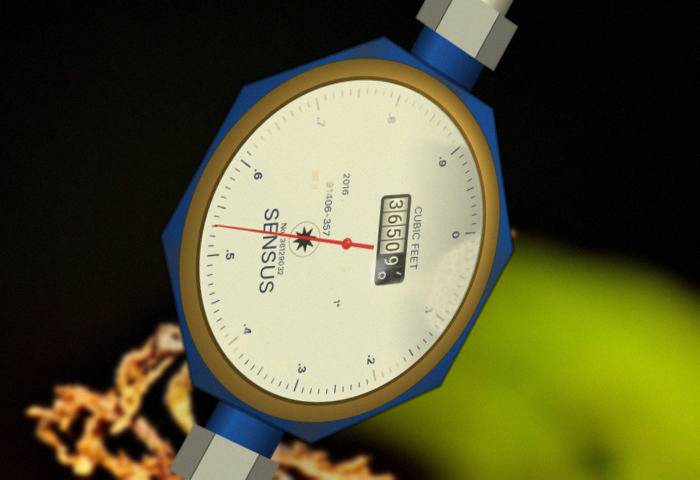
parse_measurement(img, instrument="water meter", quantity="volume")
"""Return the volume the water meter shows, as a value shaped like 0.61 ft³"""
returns 365097.53 ft³
